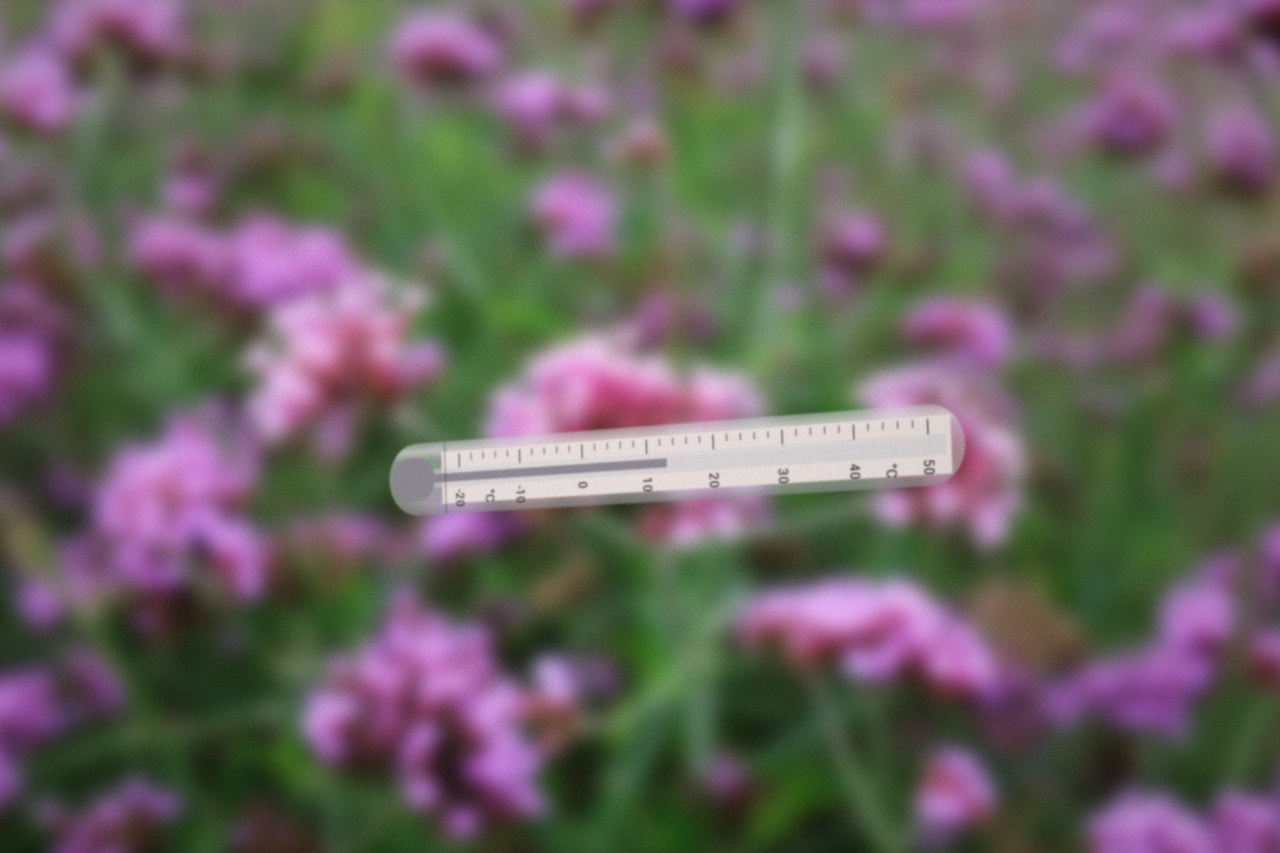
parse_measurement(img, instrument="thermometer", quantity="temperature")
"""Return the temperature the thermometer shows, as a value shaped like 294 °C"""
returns 13 °C
